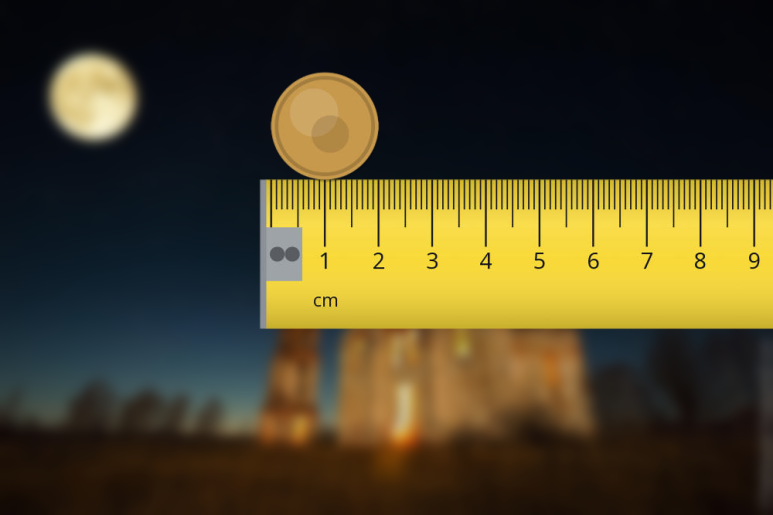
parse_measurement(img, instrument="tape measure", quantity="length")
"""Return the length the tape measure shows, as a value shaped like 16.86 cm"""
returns 2 cm
